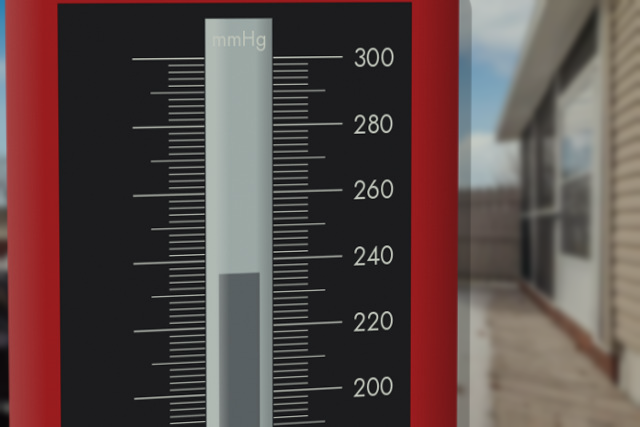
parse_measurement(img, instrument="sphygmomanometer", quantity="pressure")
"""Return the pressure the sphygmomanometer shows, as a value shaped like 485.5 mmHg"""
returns 236 mmHg
